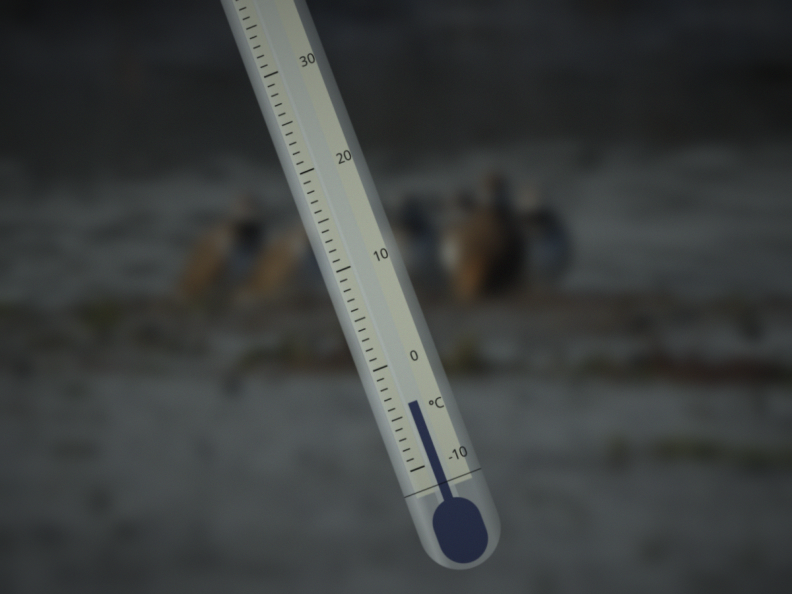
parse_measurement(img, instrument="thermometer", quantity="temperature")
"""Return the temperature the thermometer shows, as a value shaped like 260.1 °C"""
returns -4 °C
